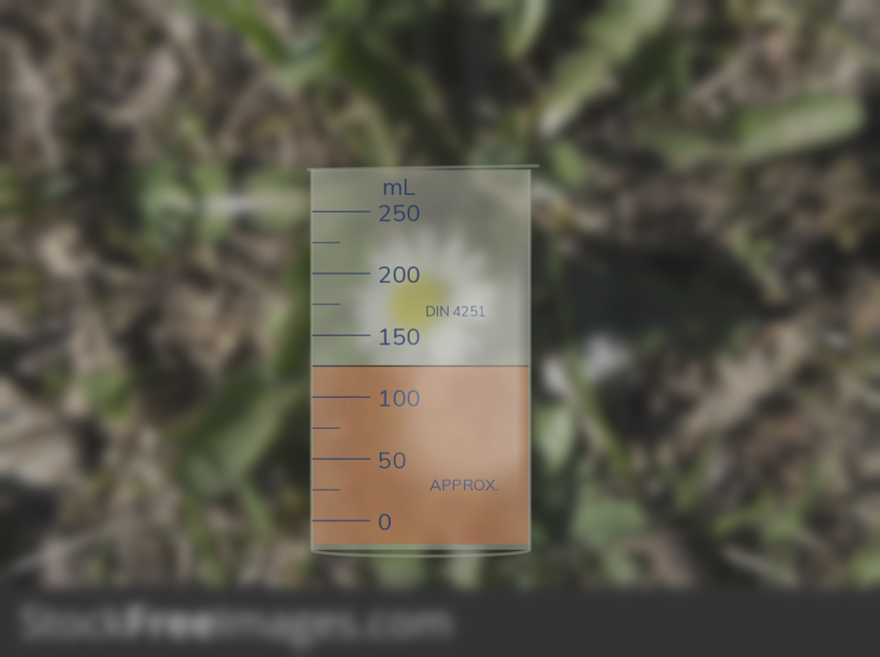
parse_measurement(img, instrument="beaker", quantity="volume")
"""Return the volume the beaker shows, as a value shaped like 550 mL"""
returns 125 mL
